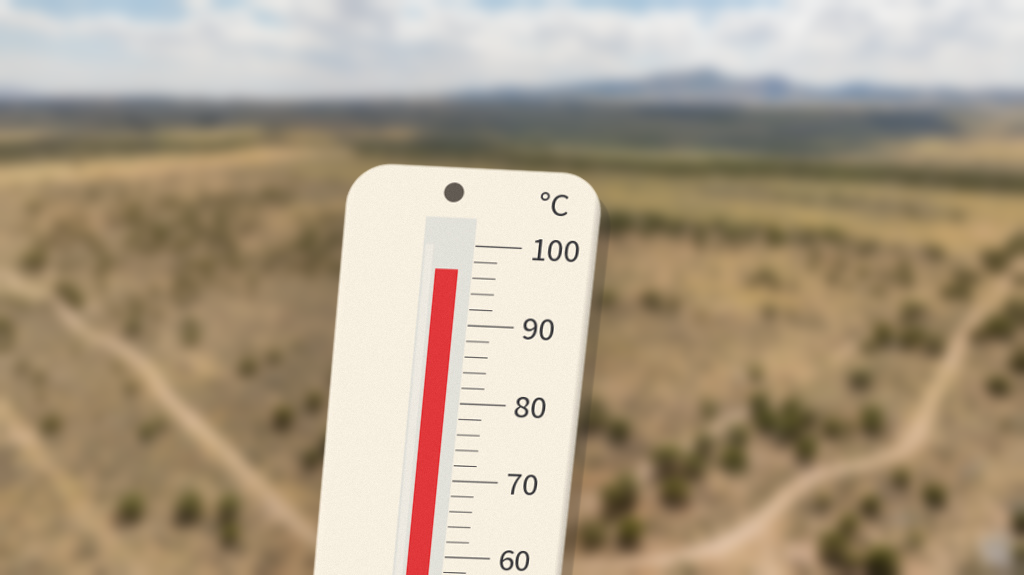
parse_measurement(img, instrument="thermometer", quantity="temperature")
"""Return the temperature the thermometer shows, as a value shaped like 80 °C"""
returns 97 °C
